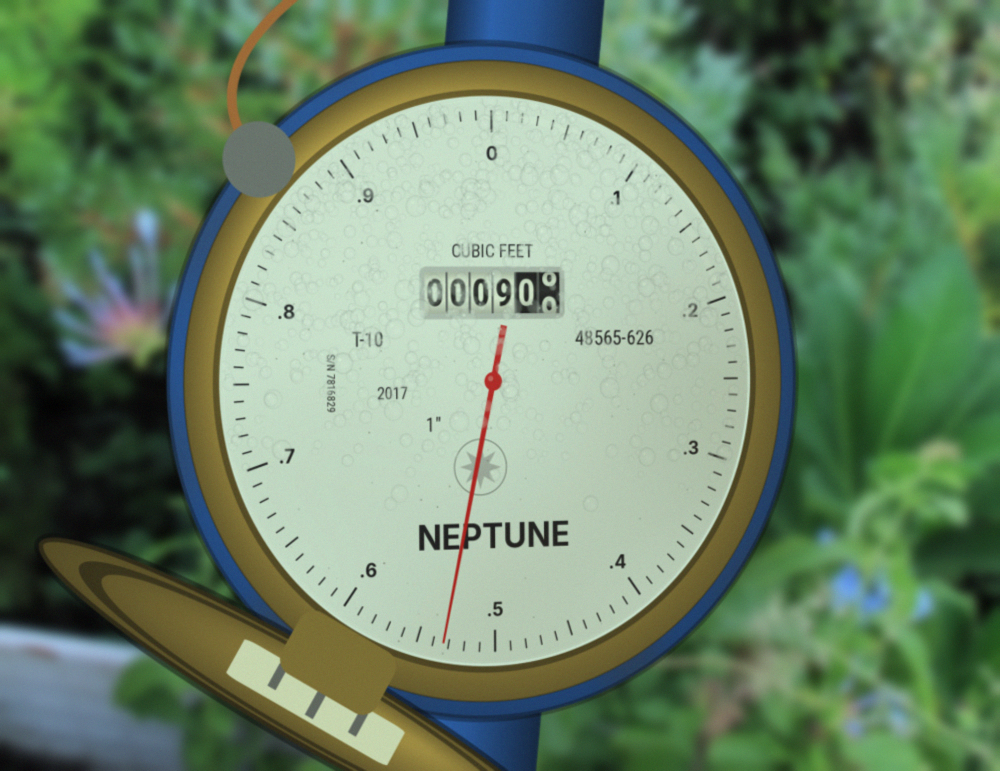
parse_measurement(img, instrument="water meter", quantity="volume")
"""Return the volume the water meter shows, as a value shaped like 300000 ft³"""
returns 908.53 ft³
